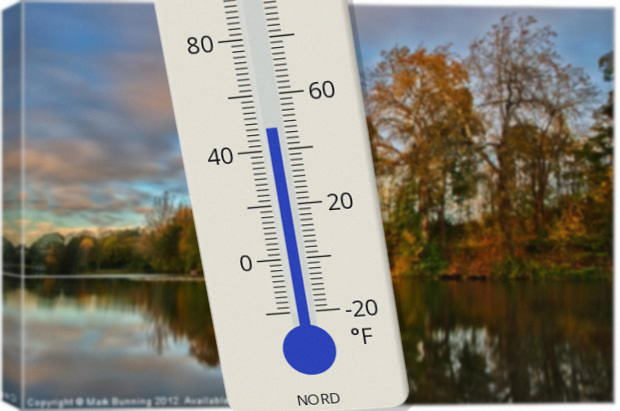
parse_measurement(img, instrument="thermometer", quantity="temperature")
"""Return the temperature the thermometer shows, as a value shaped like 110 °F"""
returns 48 °F
